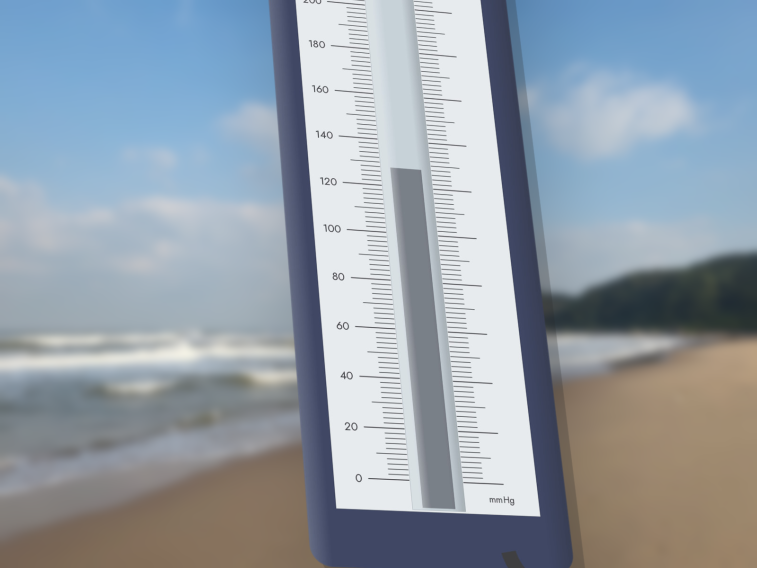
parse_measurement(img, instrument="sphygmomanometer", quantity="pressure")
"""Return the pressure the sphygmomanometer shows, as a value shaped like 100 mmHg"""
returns 128 mmHg
